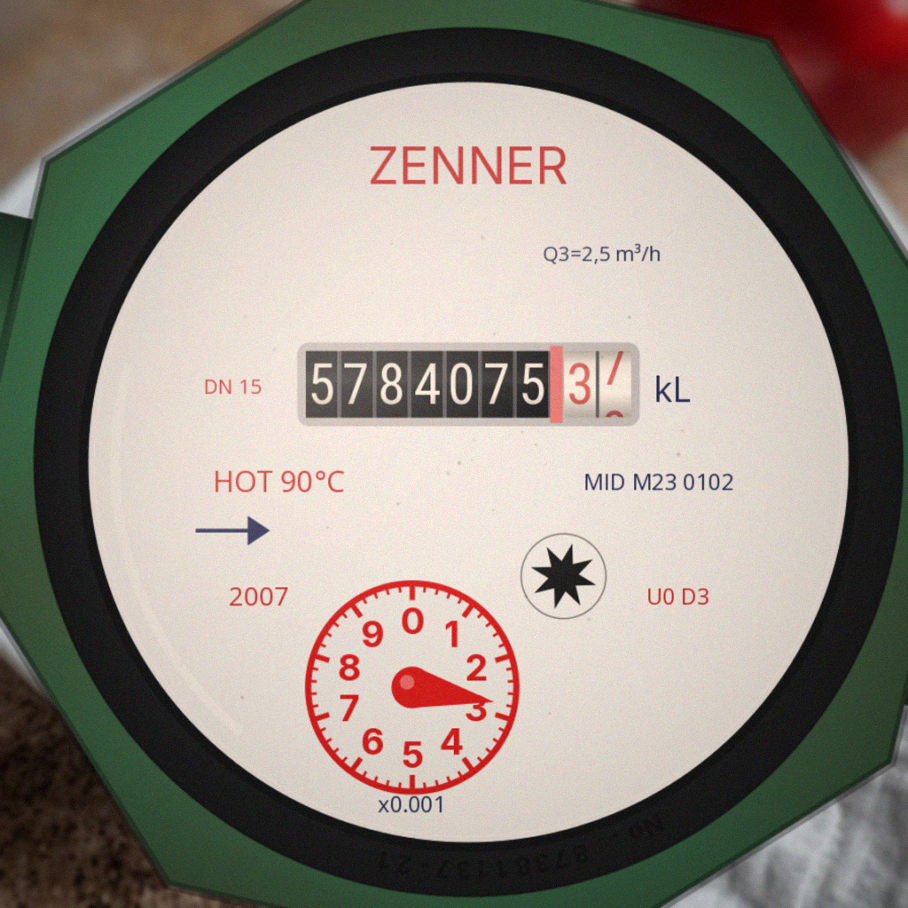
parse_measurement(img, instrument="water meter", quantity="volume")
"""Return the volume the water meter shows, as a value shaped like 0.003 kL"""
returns 5784075.372 kL
